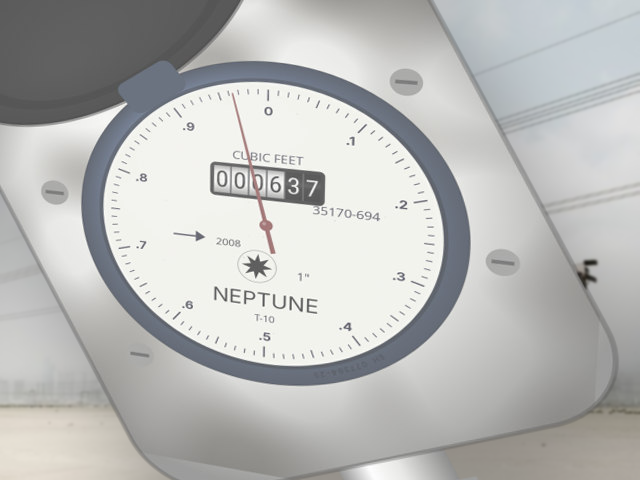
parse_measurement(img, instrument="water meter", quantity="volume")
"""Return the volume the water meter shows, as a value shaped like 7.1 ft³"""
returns 636.96 ft³
